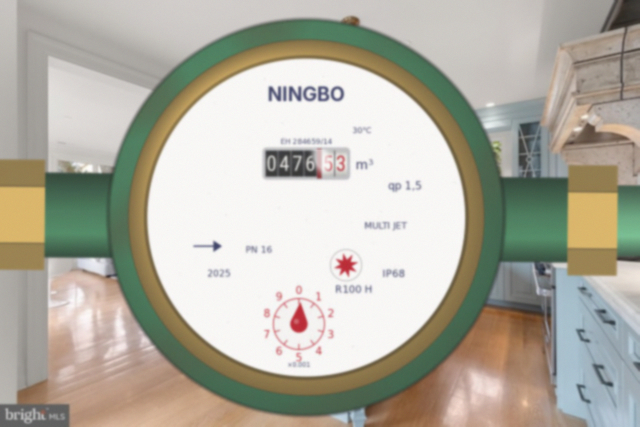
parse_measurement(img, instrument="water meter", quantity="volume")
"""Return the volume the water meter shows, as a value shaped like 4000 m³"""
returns 476.530 m³
